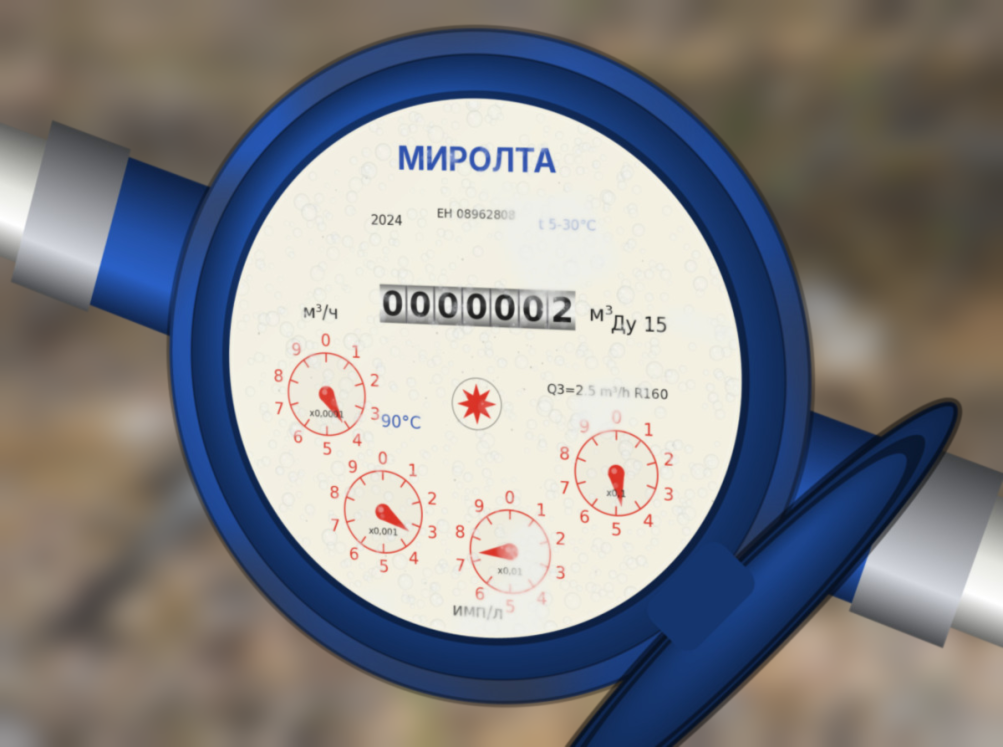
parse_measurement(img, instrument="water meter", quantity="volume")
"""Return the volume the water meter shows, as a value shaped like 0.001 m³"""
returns 2.4734 m³
